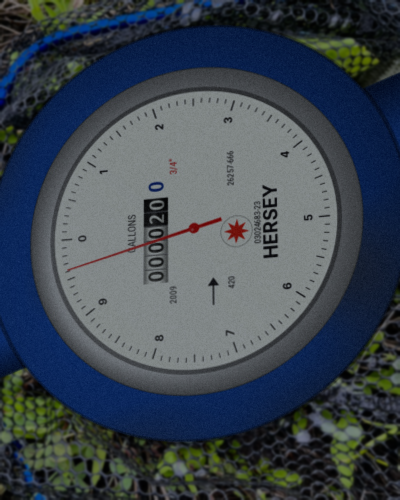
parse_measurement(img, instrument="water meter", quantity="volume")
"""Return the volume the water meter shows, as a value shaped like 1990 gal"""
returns 199.6 gal
